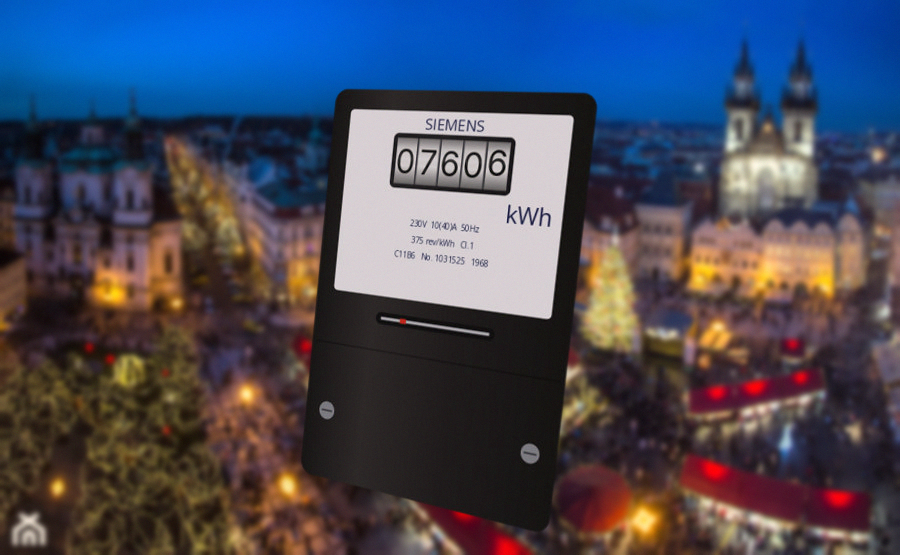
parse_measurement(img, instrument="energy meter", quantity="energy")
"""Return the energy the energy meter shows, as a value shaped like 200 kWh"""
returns 7606 kWh
